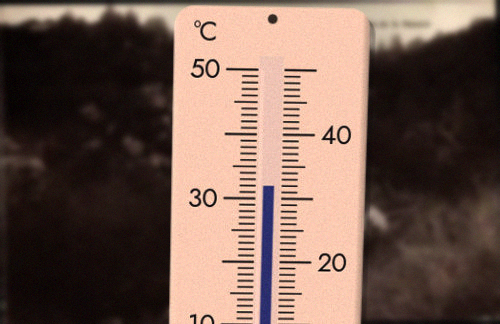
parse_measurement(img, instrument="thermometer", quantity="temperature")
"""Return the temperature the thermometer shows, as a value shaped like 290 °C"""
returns 32 °C
